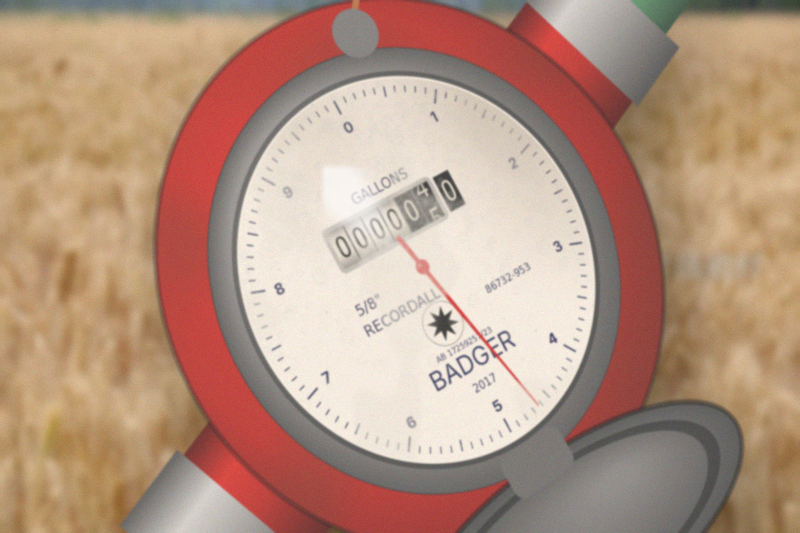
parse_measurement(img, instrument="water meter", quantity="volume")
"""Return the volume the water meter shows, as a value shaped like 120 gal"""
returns 44.6 gal
